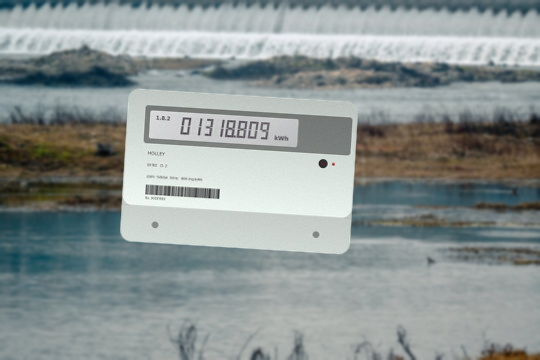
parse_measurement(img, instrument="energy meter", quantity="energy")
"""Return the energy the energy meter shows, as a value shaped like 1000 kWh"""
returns 1318.809 kWh
